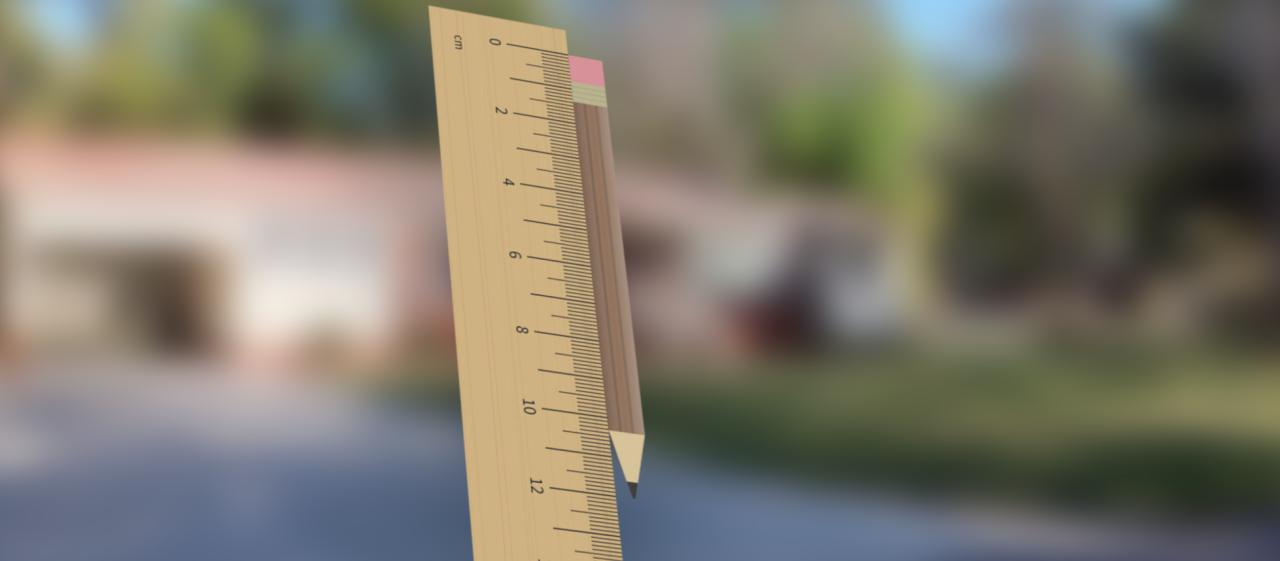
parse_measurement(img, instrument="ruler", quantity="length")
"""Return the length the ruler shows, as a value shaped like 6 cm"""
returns 12 cm
